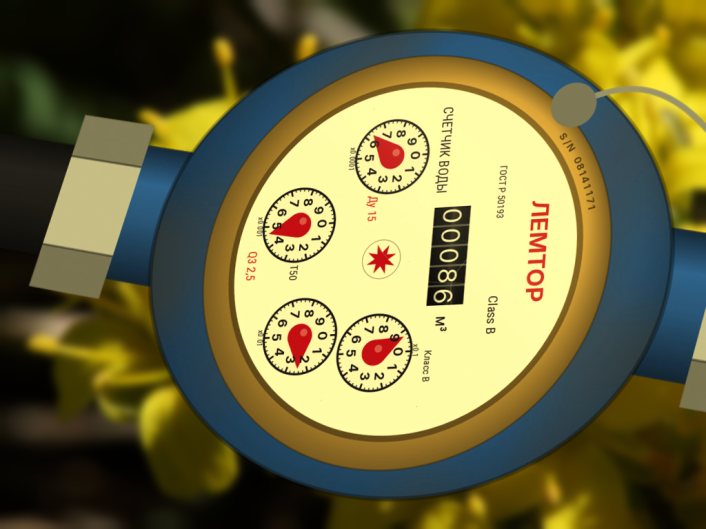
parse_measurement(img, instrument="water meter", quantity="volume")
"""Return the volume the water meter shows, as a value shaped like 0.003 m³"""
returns 85.9246 m³
